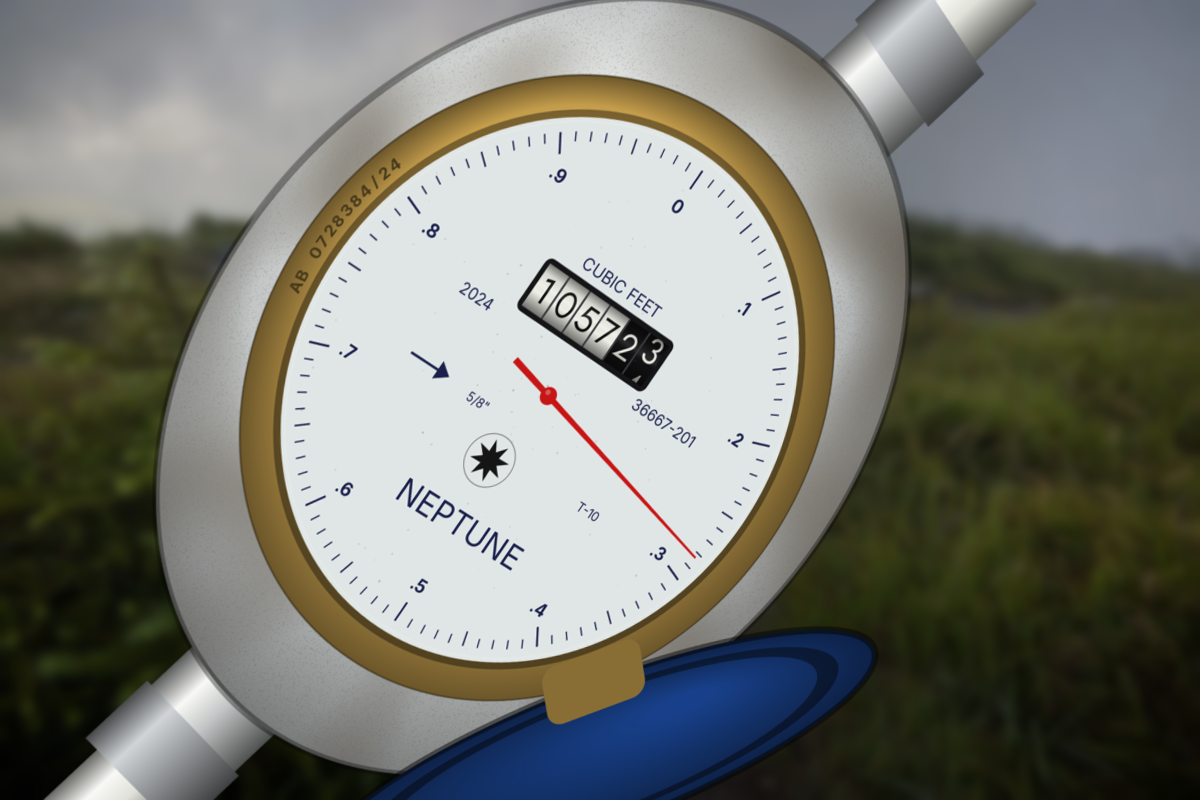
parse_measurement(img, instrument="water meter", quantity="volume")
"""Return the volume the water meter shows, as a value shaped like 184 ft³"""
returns 105723.28 ft³
